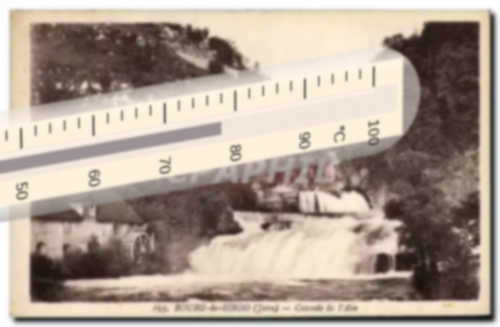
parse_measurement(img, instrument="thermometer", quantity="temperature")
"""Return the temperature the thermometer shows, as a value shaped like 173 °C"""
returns 78 °C
